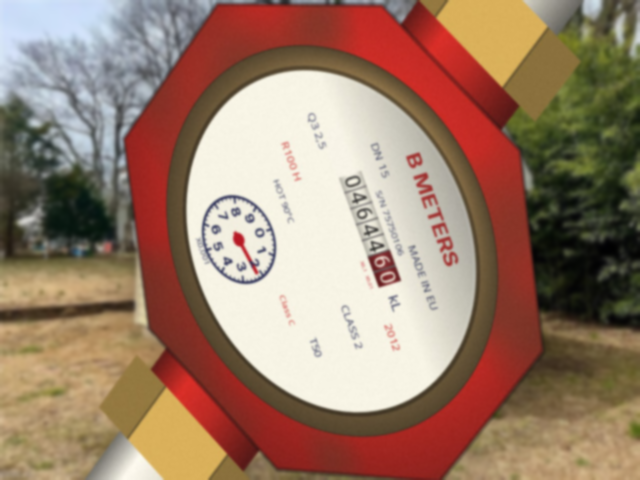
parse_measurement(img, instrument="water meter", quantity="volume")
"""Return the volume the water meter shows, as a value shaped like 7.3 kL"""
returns 4644.602 kL
